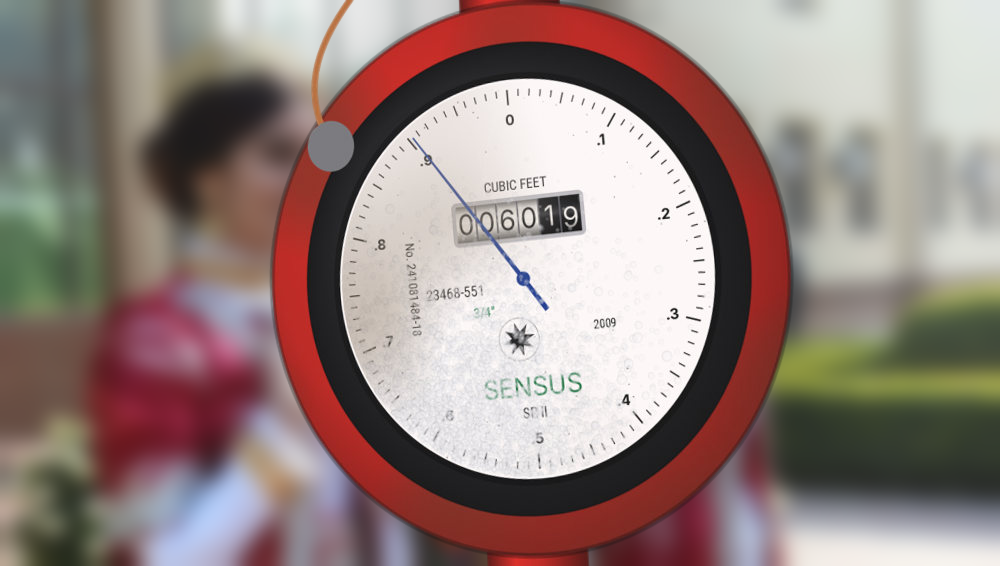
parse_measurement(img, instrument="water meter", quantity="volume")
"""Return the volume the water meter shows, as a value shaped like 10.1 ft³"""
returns 6018.90 ft³
